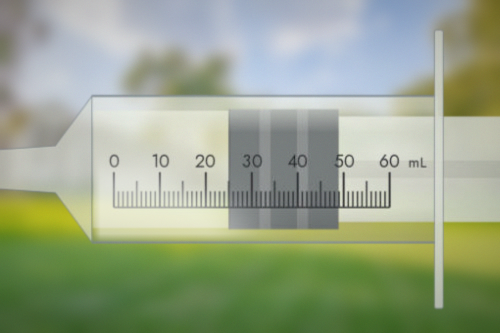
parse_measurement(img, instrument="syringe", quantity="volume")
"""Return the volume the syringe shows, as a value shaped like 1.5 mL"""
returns 25 mL
